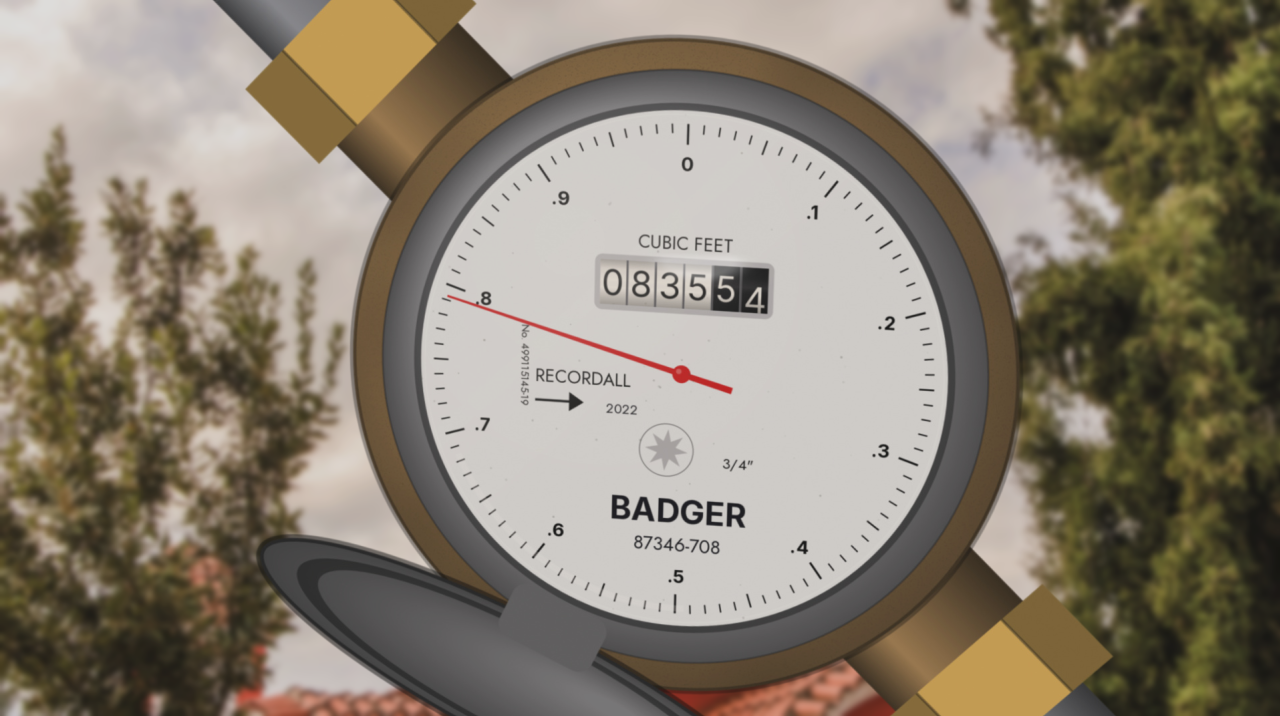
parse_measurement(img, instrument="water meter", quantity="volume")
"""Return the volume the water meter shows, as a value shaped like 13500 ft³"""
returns 83553.79 ft³
